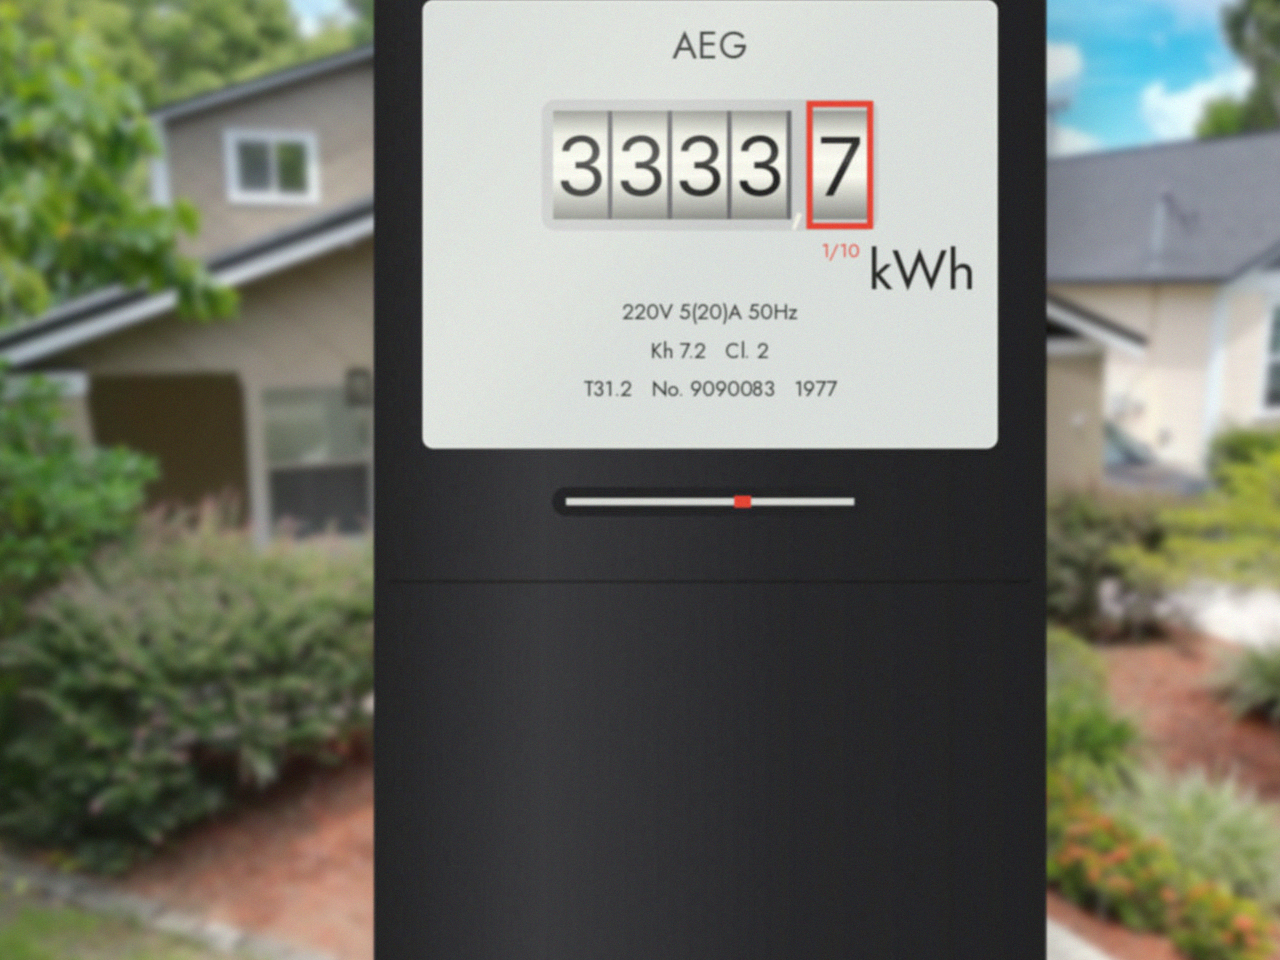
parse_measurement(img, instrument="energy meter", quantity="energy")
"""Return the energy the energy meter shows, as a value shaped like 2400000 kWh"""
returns 3333.7 kWh
